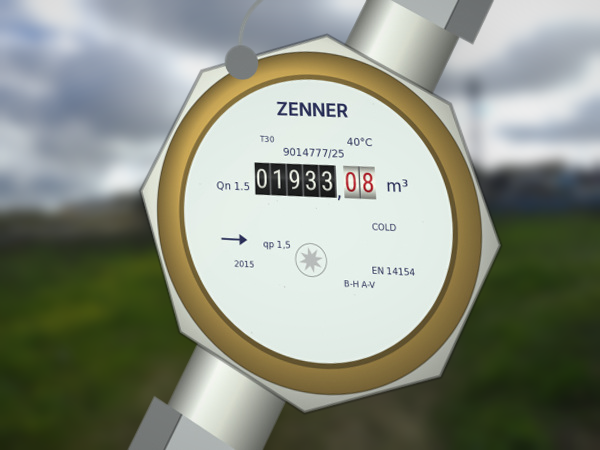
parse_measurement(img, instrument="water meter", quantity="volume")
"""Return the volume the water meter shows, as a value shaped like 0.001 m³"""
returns 1933.08 m³
